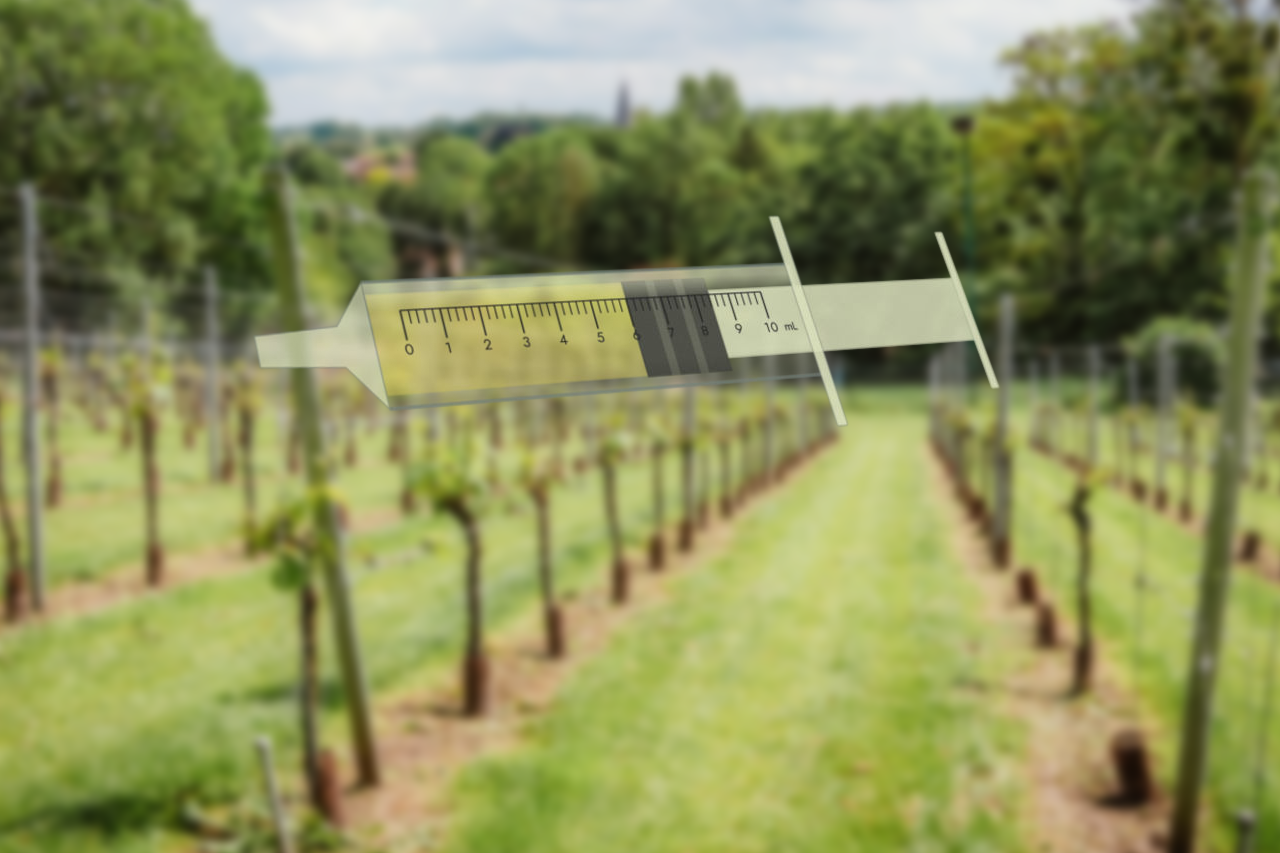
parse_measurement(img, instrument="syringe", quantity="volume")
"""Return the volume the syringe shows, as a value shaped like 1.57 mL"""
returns 6 mL
